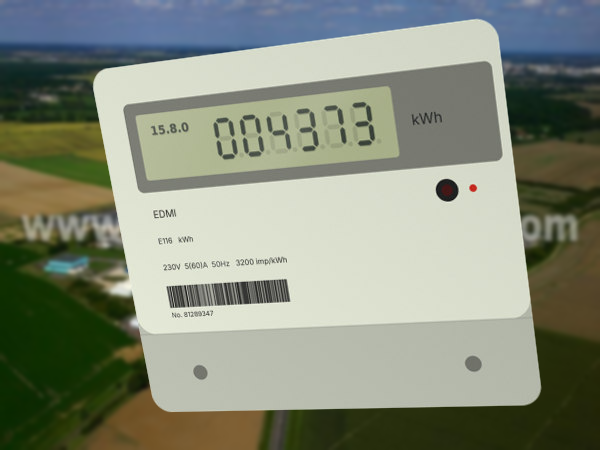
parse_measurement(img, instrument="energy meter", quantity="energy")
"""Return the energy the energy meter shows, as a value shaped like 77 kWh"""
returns 4373 kWh
